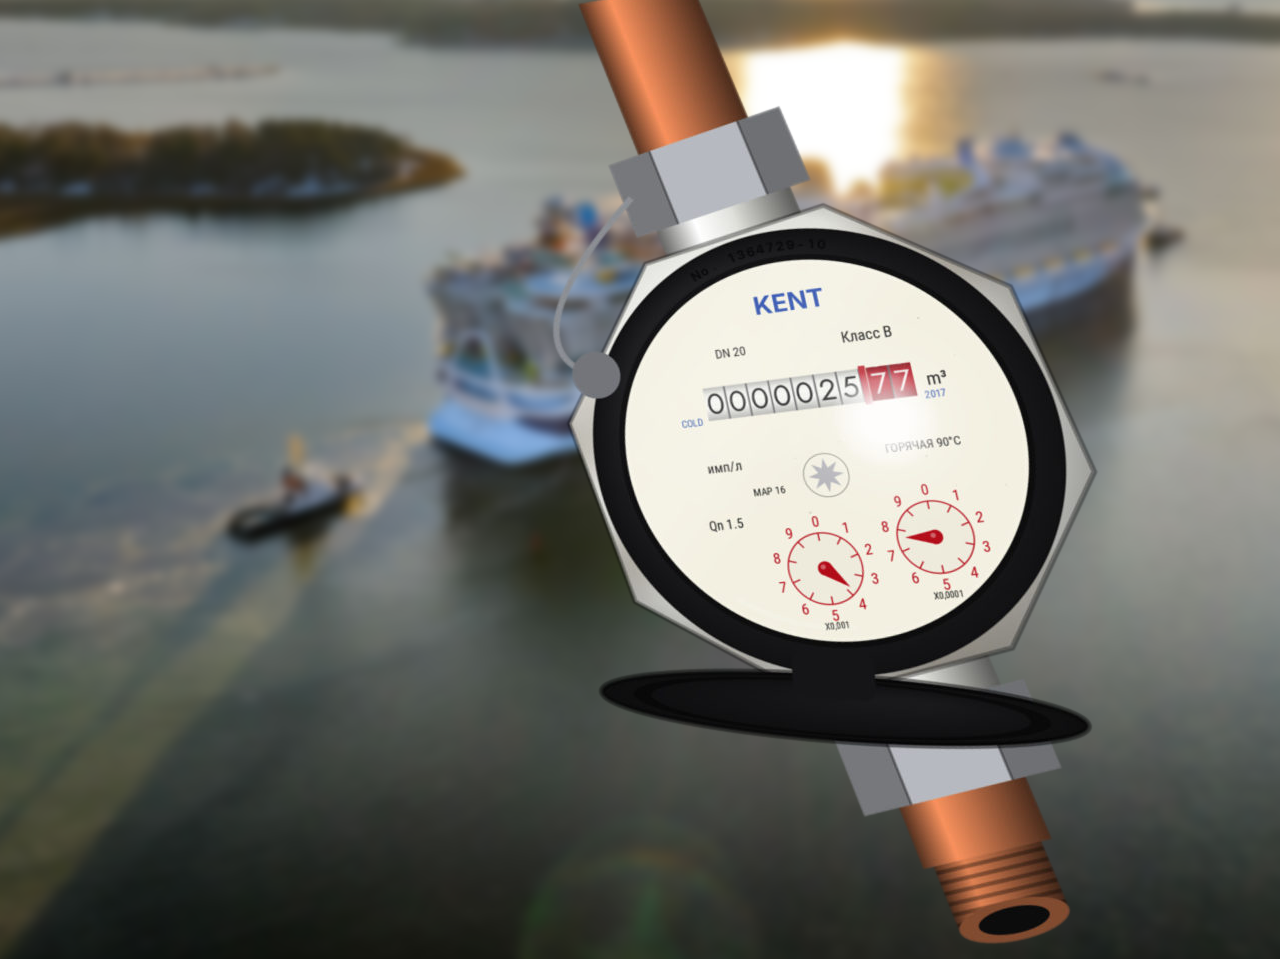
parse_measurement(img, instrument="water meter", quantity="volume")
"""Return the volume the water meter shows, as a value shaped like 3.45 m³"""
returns 25.7737 m³
